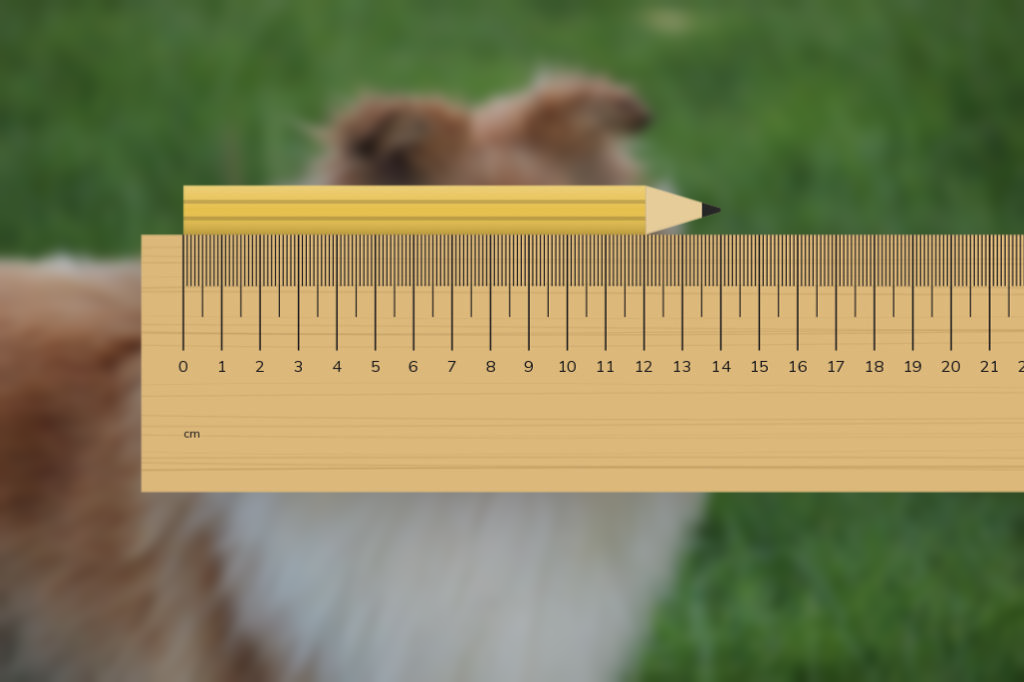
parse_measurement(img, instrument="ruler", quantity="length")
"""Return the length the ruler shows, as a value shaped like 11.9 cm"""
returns 14 cm
